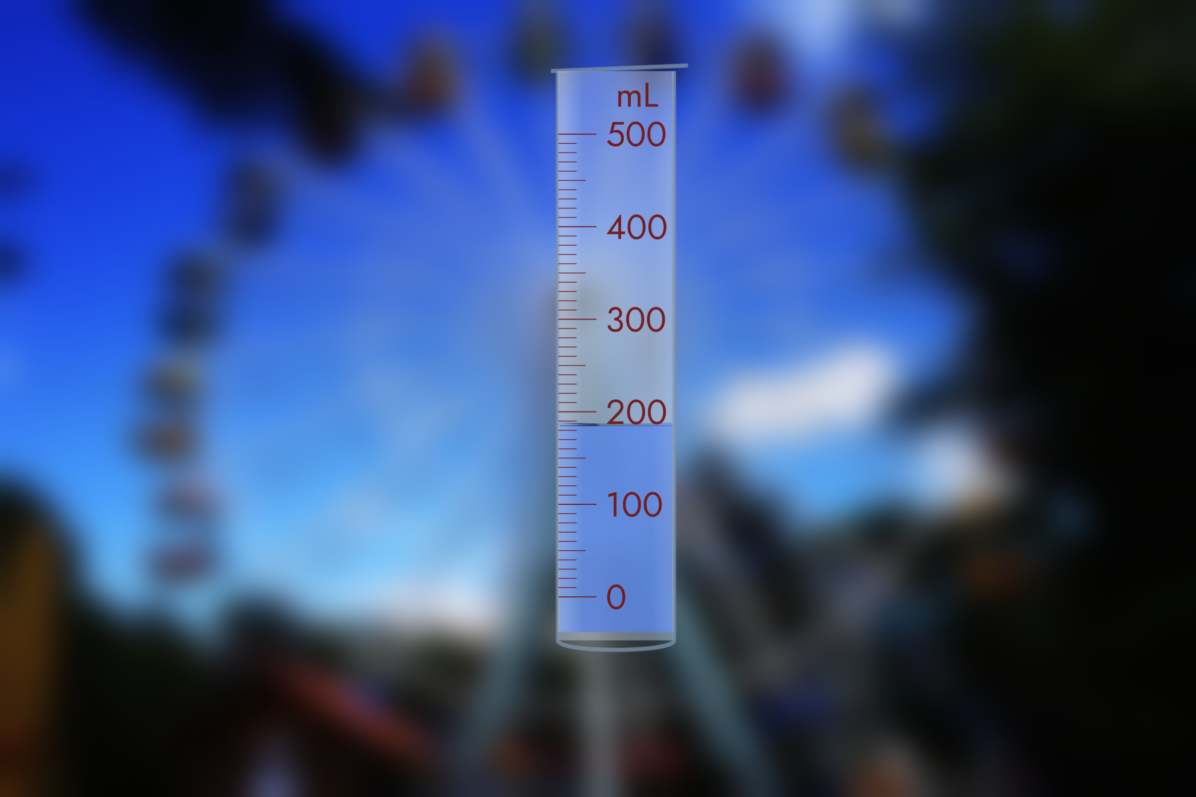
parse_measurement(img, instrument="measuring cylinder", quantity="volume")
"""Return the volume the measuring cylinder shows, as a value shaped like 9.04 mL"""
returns 185 mL
